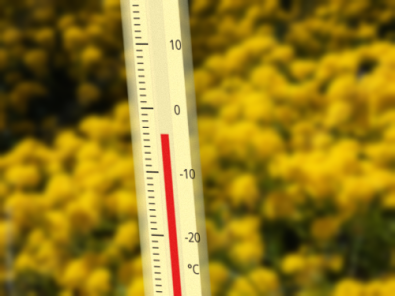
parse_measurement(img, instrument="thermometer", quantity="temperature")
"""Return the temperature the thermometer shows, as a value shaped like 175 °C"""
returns -4 °C
